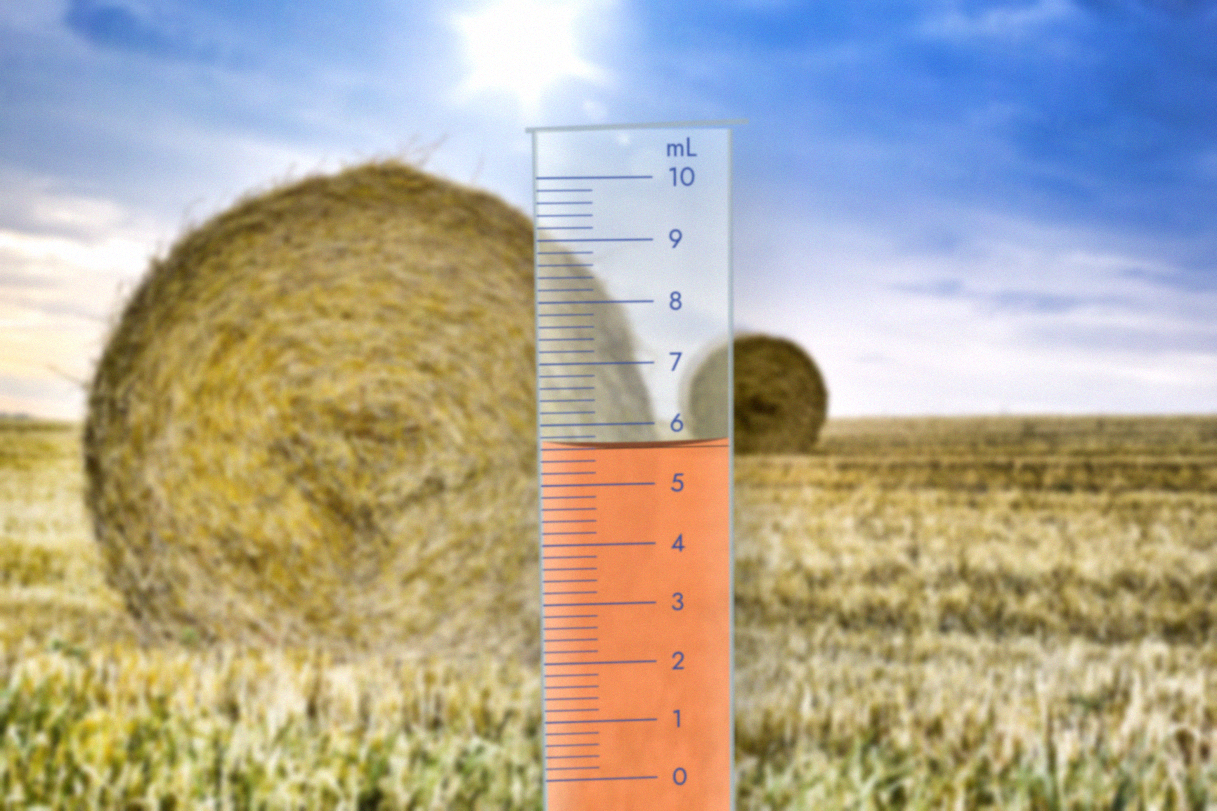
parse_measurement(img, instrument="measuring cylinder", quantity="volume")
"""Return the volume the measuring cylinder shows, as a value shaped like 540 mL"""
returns 5.6 mL
